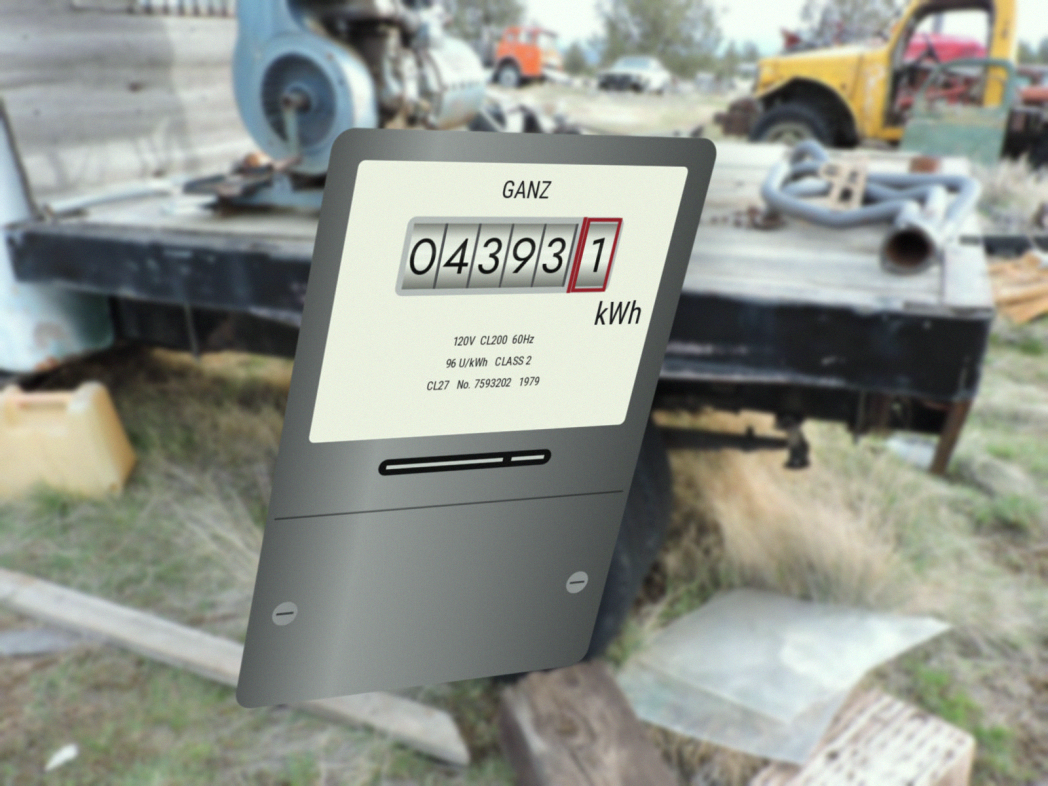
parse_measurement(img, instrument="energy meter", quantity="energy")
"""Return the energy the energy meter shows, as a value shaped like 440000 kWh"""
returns 4393.1 kWh
